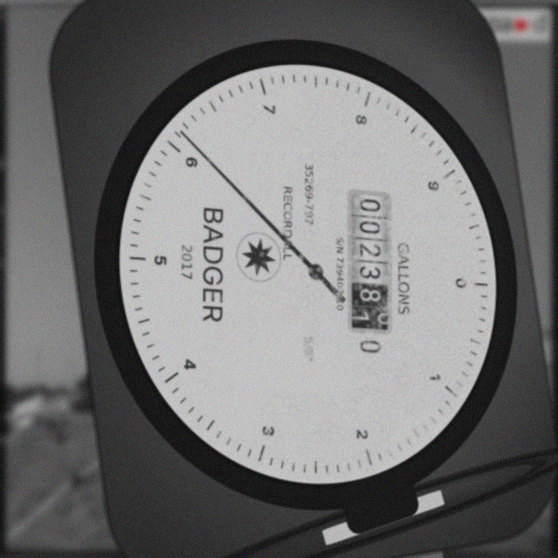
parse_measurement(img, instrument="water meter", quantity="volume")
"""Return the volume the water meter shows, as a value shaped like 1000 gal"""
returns 23806.1 gal
